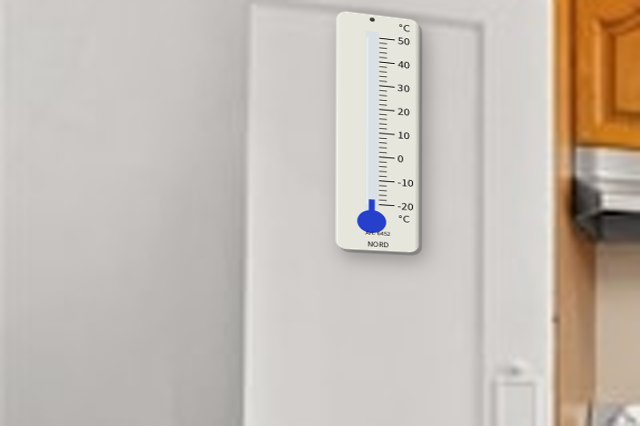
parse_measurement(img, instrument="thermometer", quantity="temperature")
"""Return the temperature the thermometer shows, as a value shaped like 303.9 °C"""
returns -18 °C
